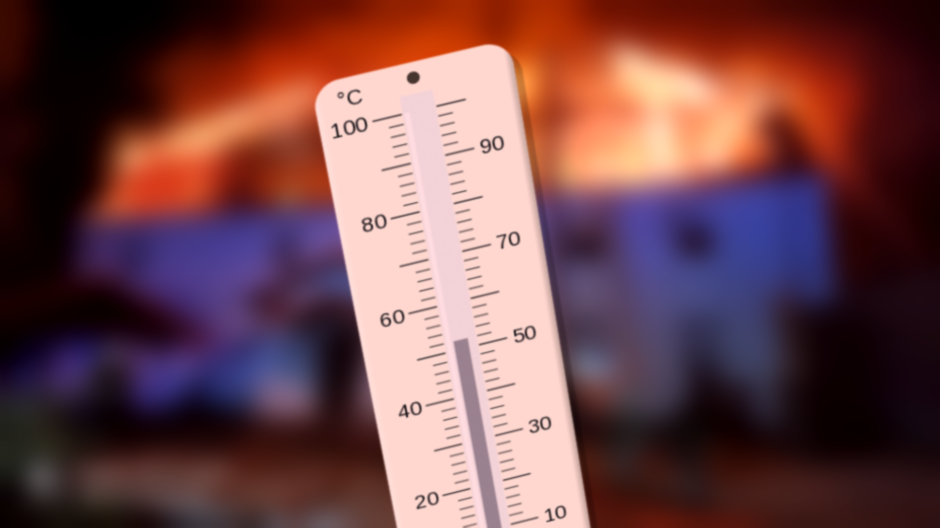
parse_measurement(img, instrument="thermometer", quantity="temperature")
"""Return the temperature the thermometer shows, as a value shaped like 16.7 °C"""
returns 52 °C
